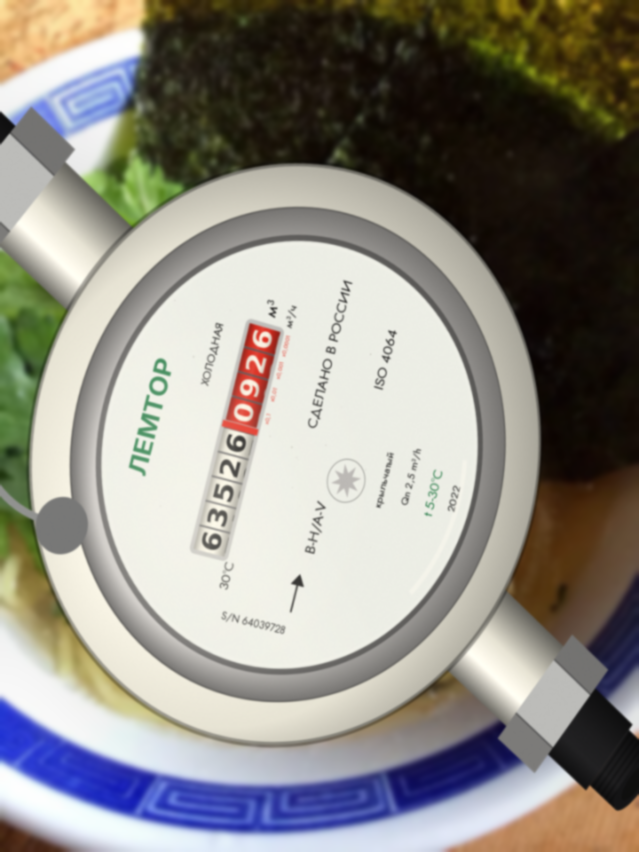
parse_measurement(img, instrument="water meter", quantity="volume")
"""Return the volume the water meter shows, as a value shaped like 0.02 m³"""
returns 63526.0926 m³
